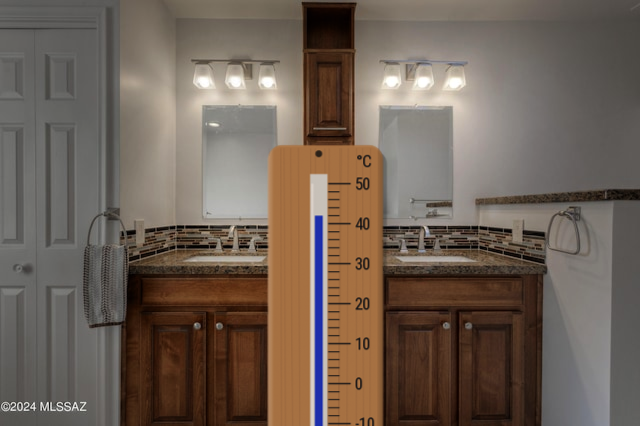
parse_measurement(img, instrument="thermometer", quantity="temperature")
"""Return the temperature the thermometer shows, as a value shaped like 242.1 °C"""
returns 42 °C
